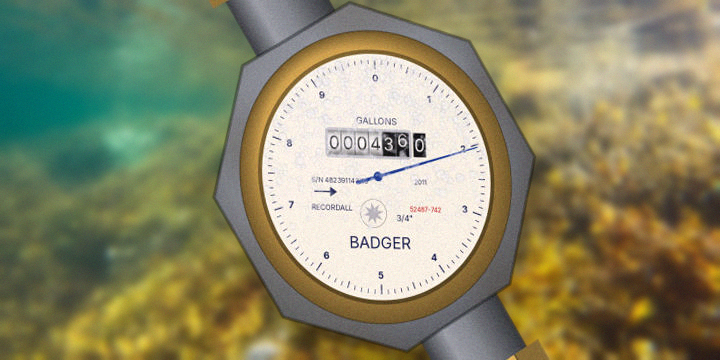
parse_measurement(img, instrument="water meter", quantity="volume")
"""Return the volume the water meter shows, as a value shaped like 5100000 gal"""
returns 4362.0 gal
